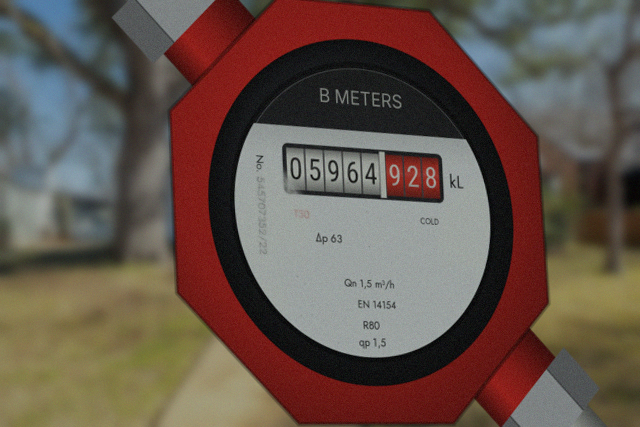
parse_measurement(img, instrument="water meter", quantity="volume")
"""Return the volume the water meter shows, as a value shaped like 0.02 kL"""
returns 5964.928 kL
